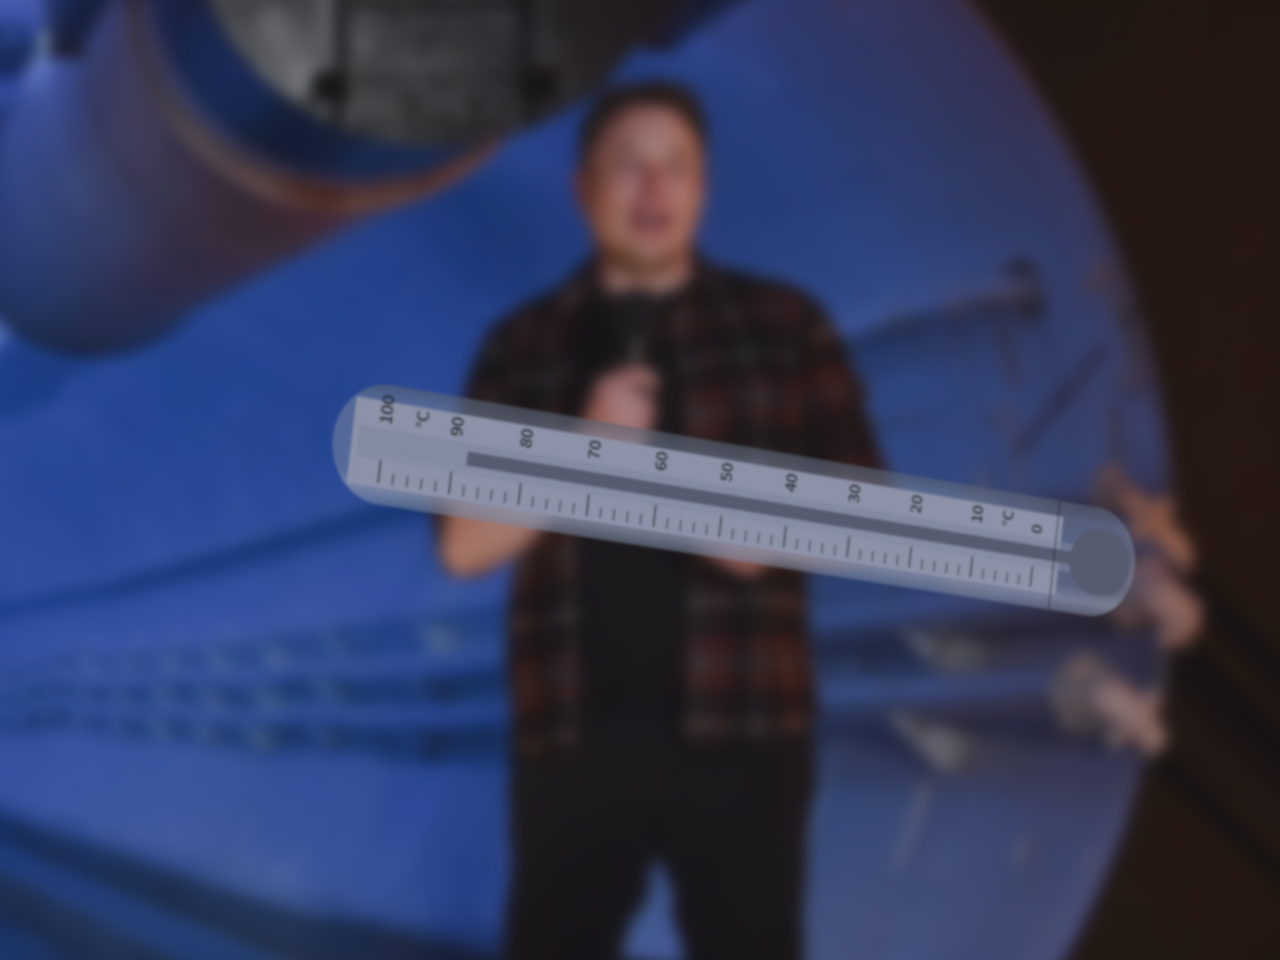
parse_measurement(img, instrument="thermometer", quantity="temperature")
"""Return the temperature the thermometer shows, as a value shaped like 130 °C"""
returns 88 °C
